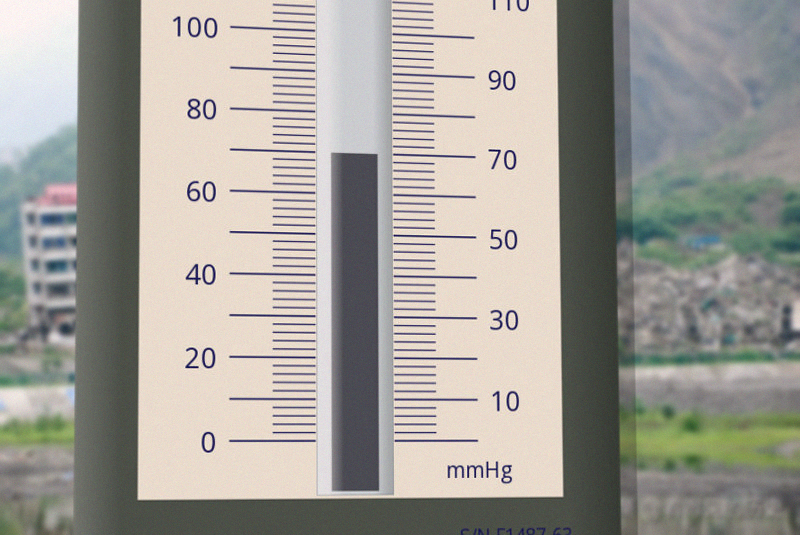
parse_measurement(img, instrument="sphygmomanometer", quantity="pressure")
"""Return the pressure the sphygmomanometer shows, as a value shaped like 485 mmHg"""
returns 70 mmHg
